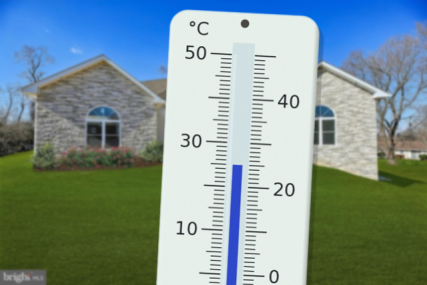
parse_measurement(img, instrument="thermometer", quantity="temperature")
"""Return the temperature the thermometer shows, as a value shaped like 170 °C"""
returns 25 °C
